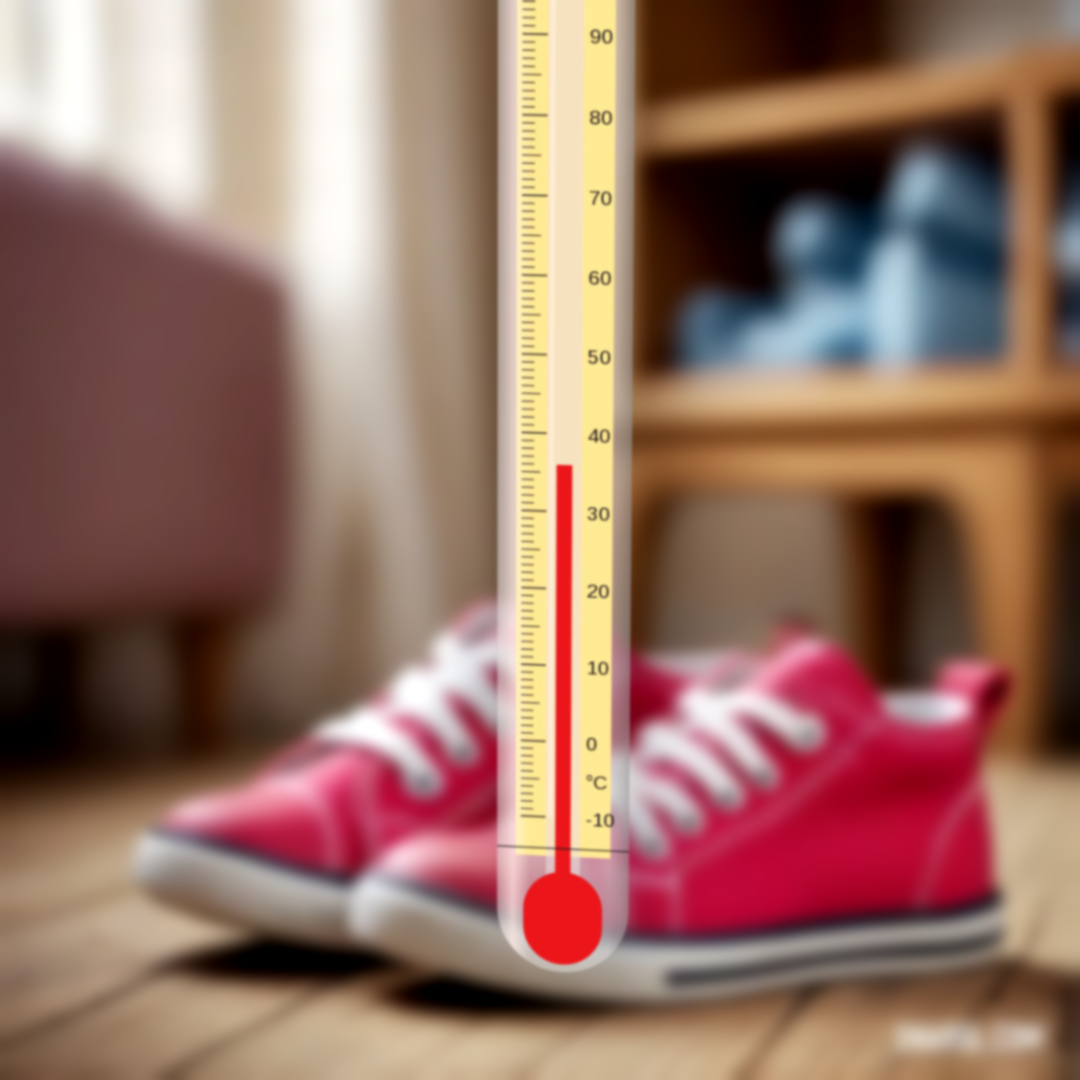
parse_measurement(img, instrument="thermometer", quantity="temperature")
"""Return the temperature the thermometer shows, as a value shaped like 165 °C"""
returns 36 °C
